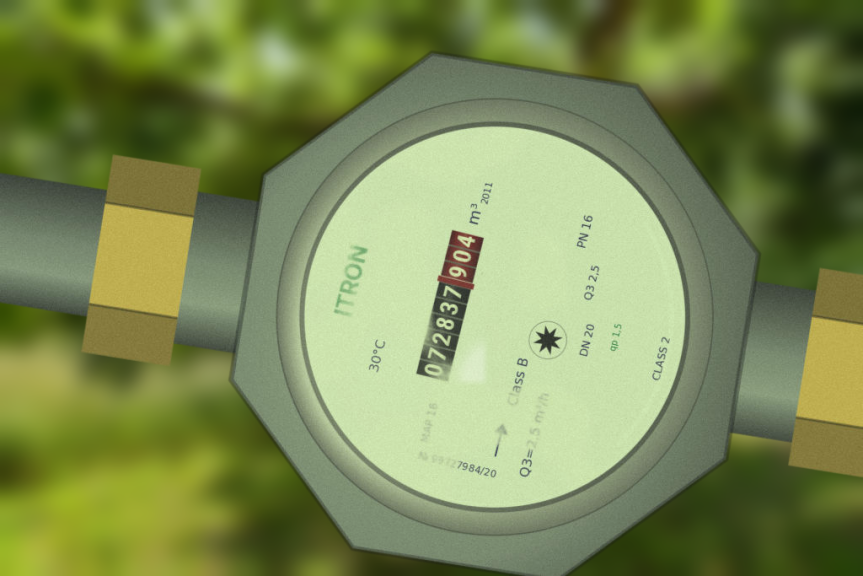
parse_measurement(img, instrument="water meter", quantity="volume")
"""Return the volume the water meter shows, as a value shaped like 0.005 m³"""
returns 72837.904 m³
